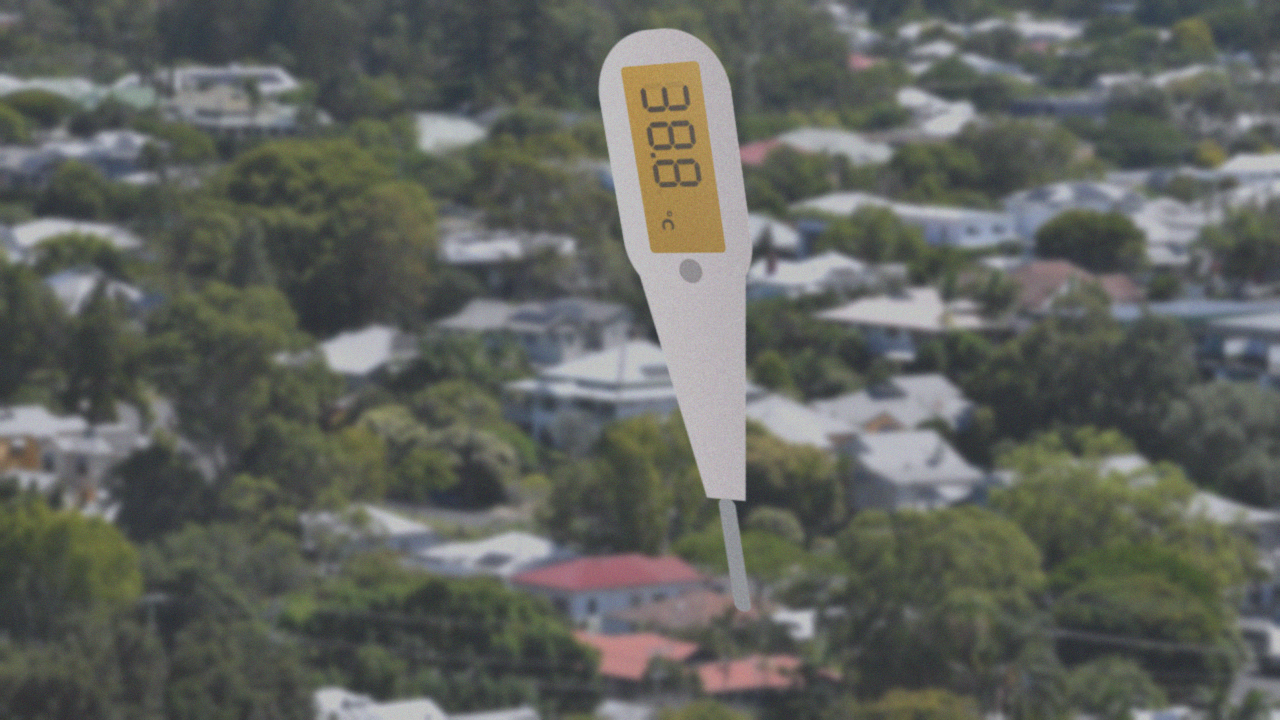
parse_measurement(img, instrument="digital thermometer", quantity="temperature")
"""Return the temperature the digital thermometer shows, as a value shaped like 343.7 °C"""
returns 38.8 °C
